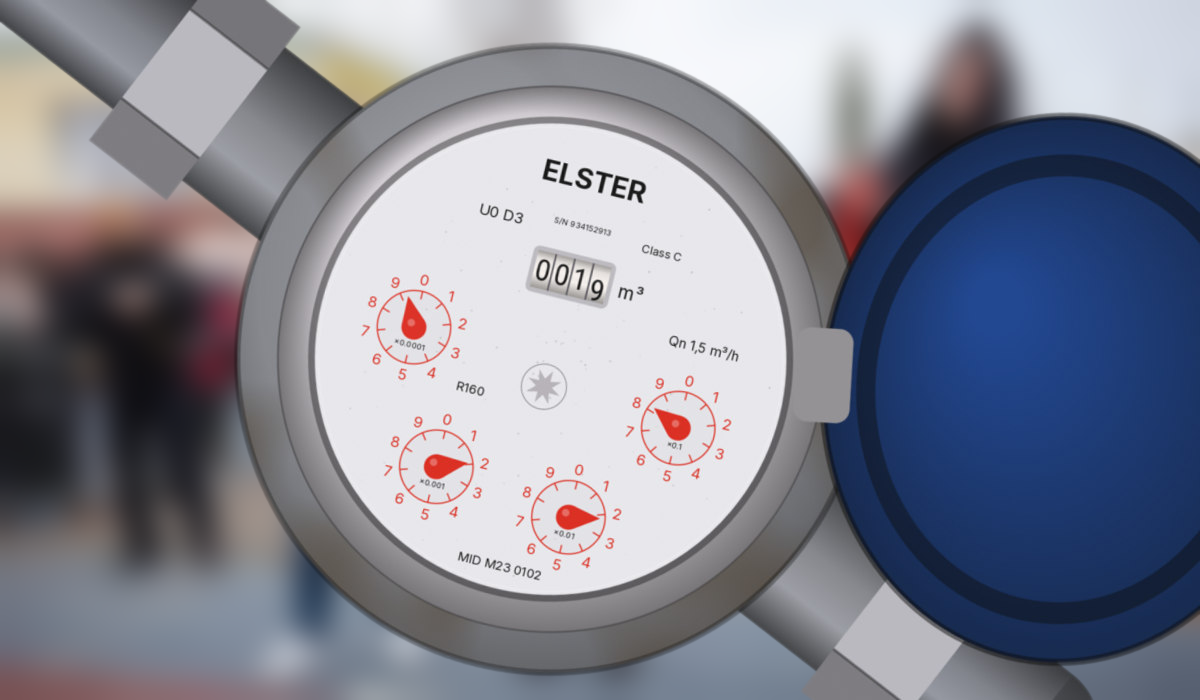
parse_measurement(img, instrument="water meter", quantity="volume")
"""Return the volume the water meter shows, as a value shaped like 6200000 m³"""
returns 18.8219 m³
